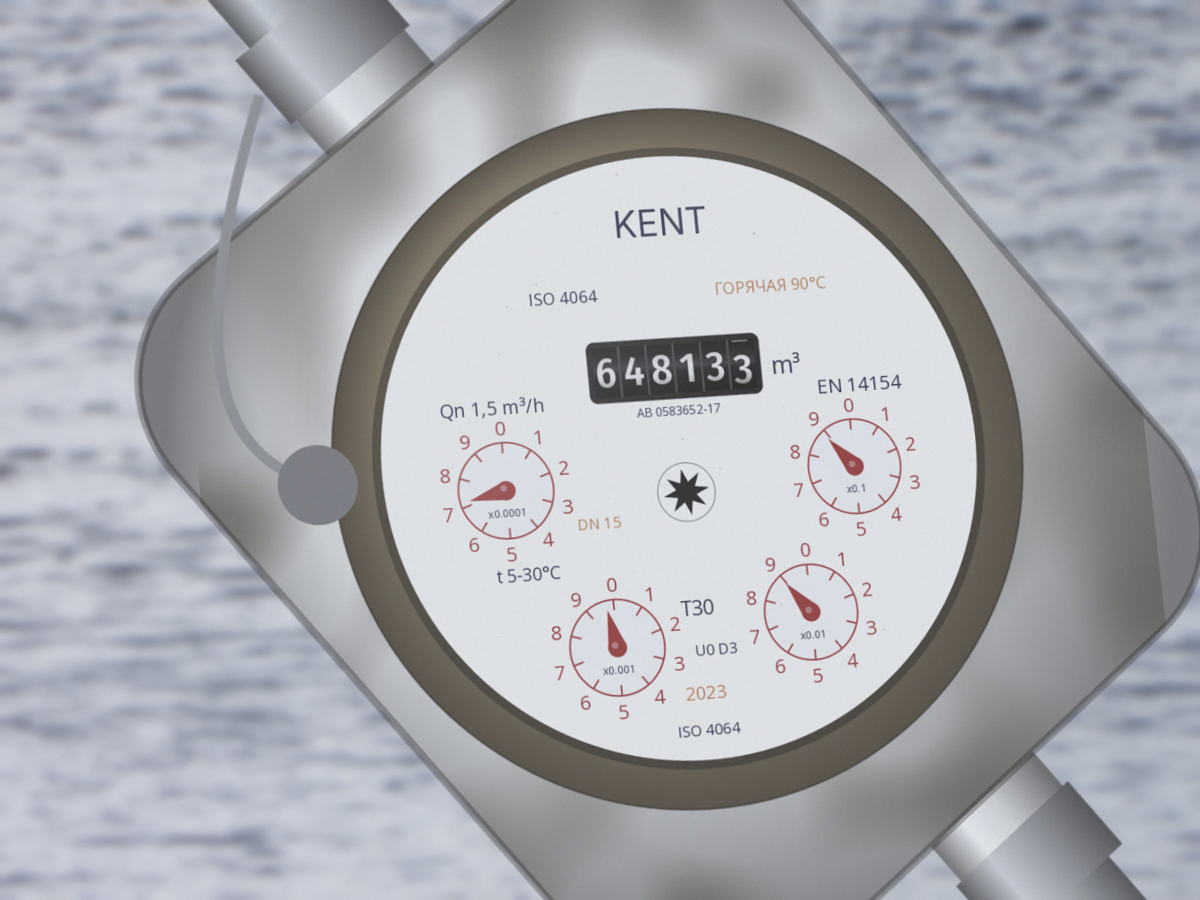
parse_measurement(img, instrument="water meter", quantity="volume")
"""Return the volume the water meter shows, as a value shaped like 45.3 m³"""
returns 648132.8897 m³
